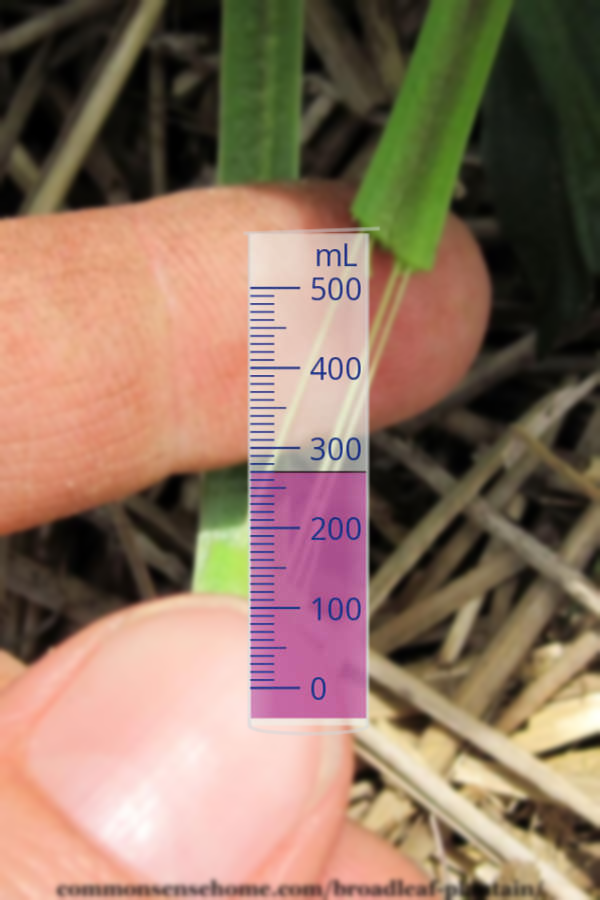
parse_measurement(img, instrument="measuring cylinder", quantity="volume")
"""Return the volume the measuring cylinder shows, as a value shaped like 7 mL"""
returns 270 mL
